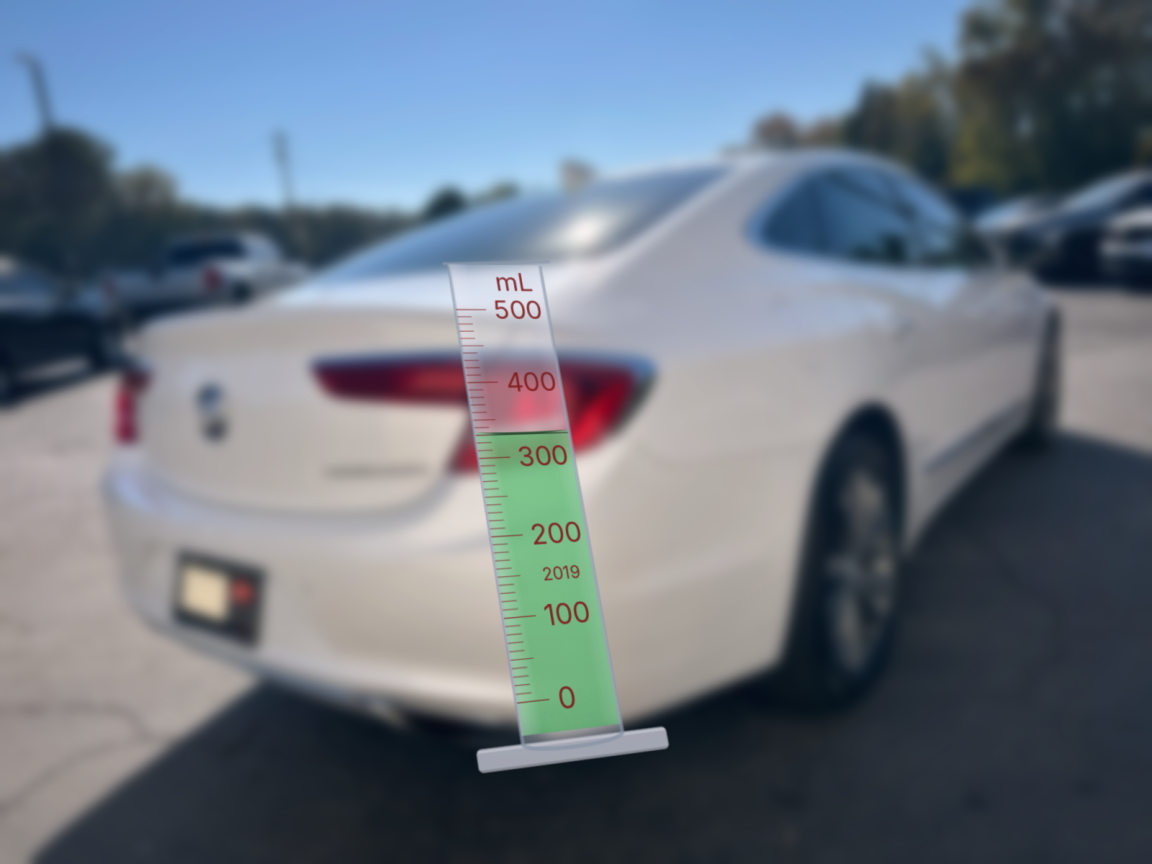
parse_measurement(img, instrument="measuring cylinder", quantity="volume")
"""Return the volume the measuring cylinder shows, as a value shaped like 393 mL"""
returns 330 mL
